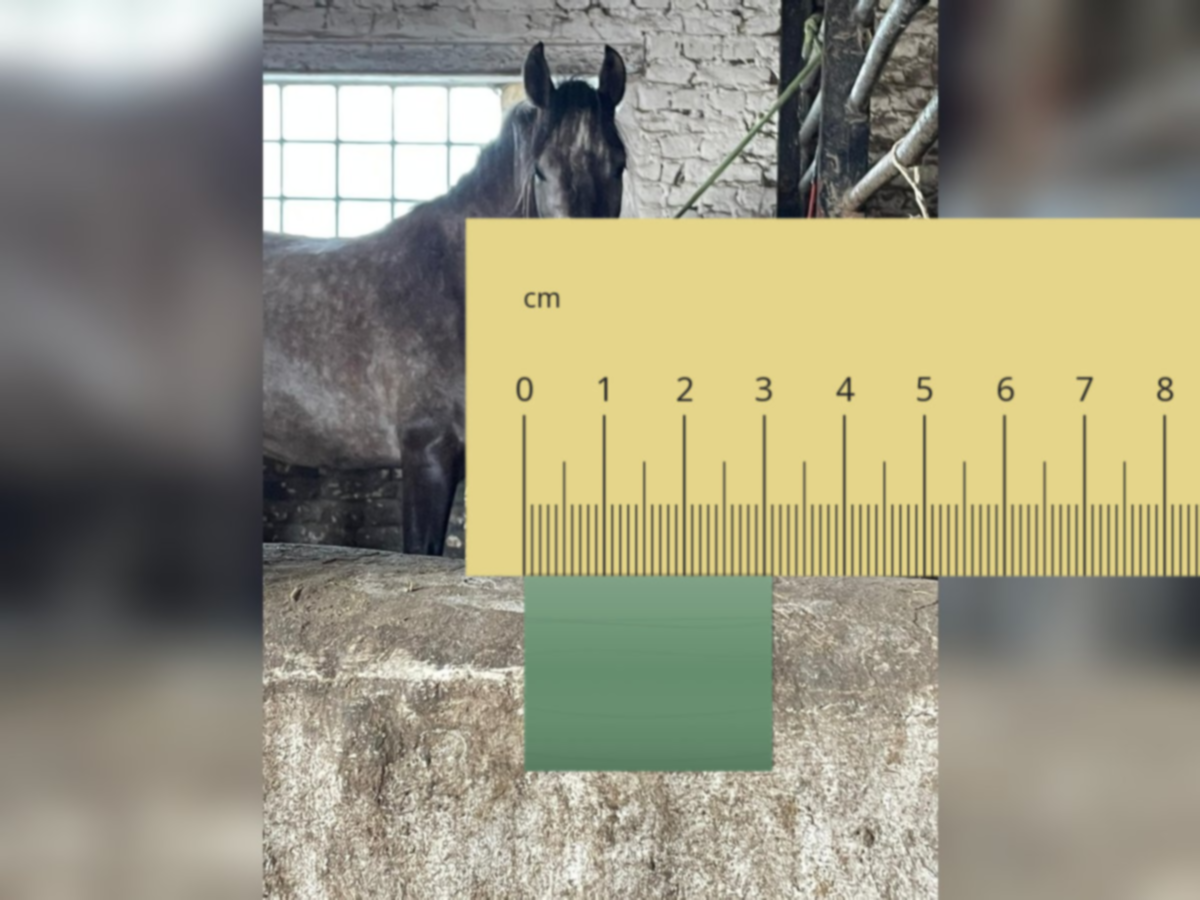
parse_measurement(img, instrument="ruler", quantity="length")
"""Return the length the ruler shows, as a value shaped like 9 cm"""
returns 3.1 cm
